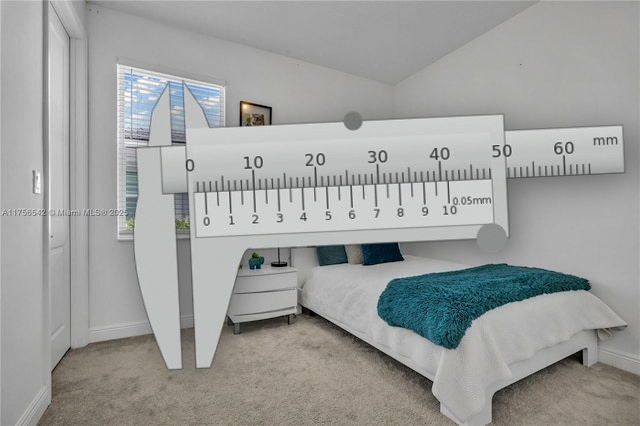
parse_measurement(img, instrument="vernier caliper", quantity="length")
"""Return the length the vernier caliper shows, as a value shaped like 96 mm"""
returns 2.2 mm
